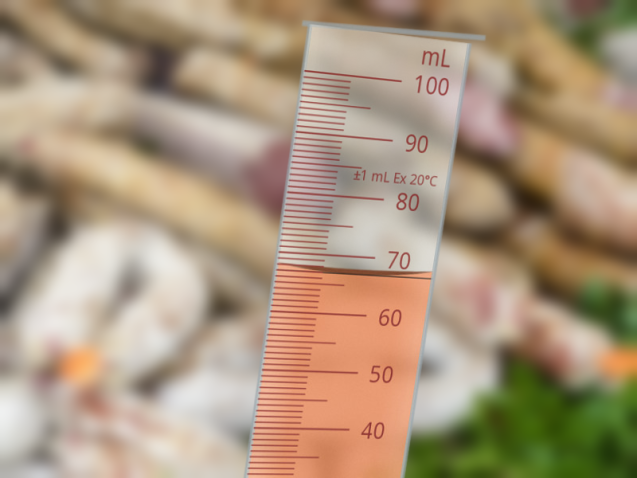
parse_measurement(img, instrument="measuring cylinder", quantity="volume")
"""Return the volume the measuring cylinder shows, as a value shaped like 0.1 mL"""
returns 67 mL
